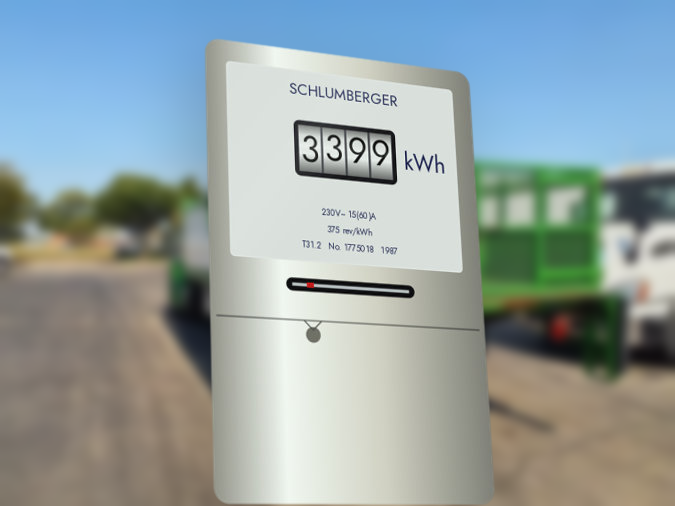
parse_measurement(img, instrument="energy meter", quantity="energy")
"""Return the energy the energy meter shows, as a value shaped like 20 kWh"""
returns 3399 kWh
